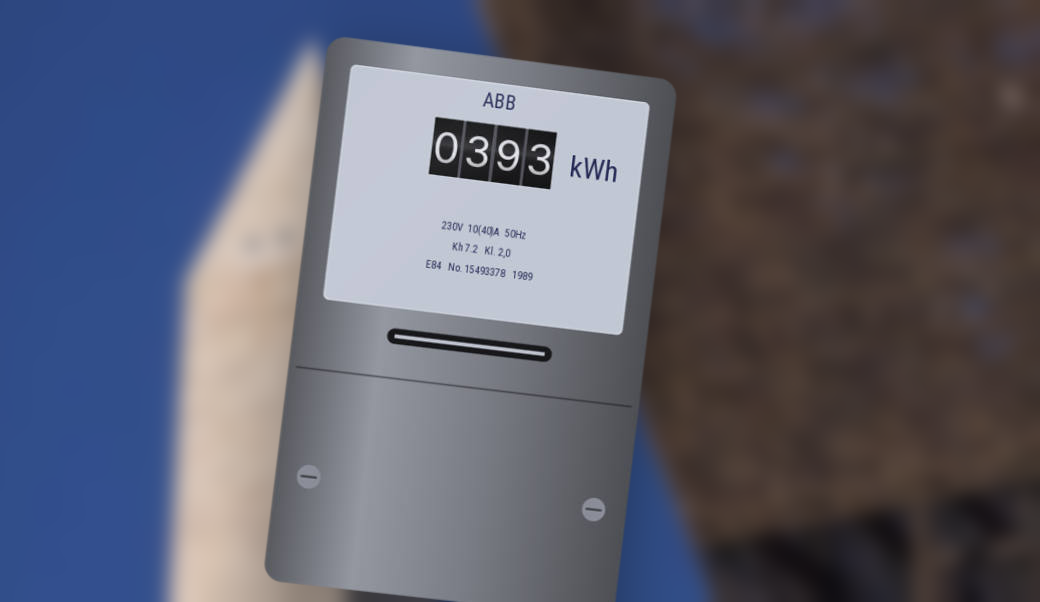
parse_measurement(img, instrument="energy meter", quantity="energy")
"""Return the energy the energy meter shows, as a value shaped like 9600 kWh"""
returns 393 kWh
